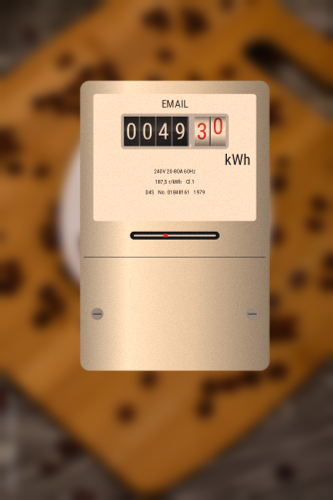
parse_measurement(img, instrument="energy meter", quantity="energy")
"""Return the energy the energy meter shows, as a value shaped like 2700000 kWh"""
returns 49.30 kWh
